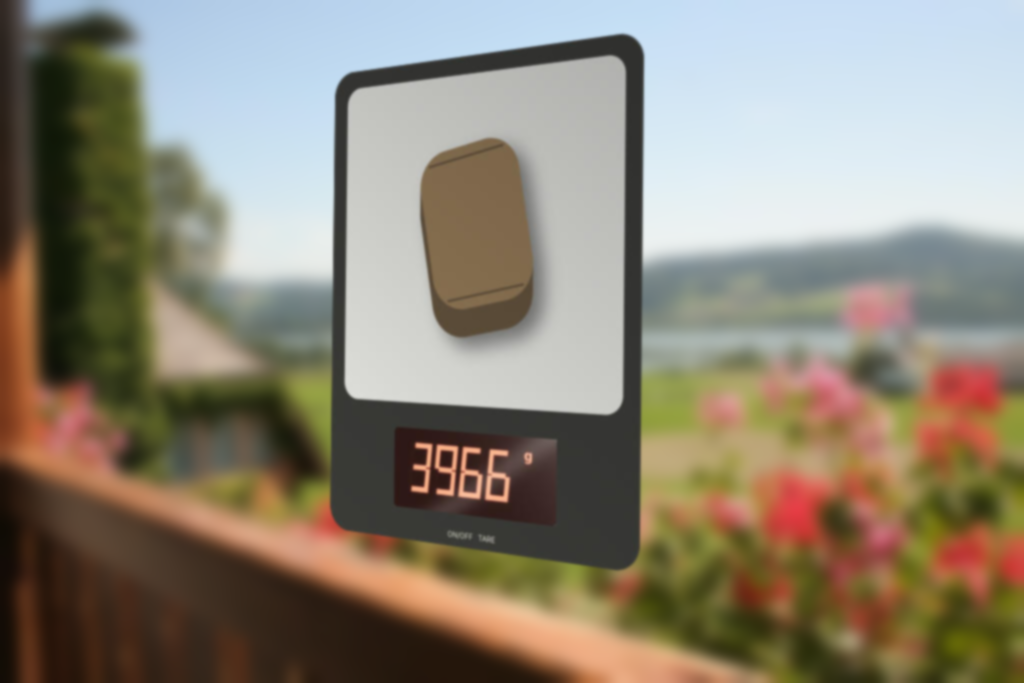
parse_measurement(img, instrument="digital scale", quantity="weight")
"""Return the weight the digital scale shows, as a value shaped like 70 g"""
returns 3966 g
